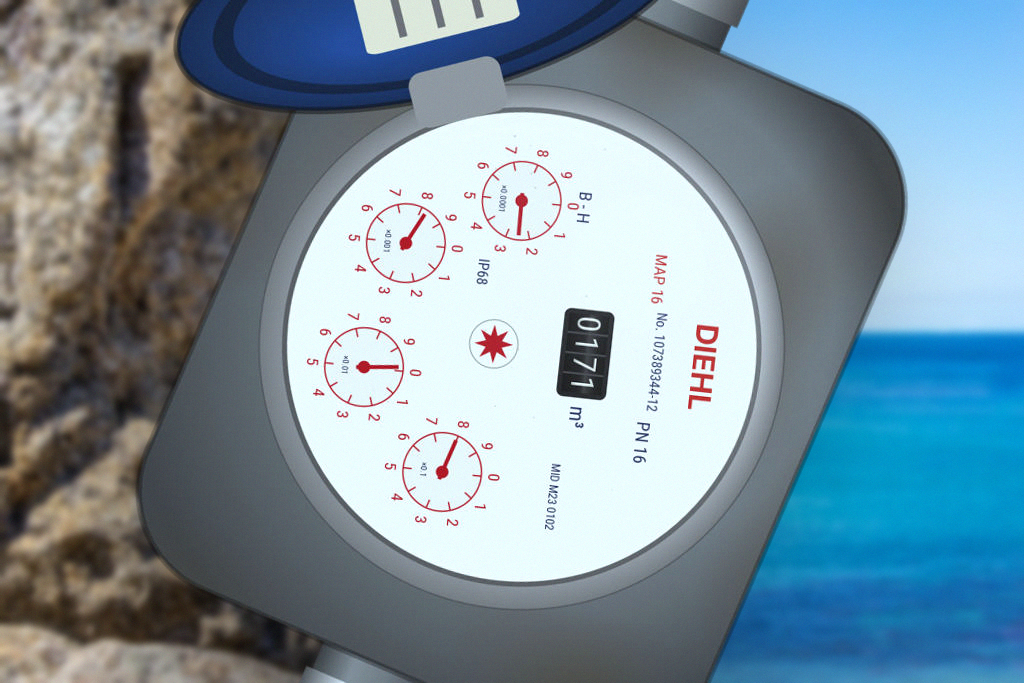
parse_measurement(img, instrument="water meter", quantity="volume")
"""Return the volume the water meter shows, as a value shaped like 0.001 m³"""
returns 171.7982 m³
